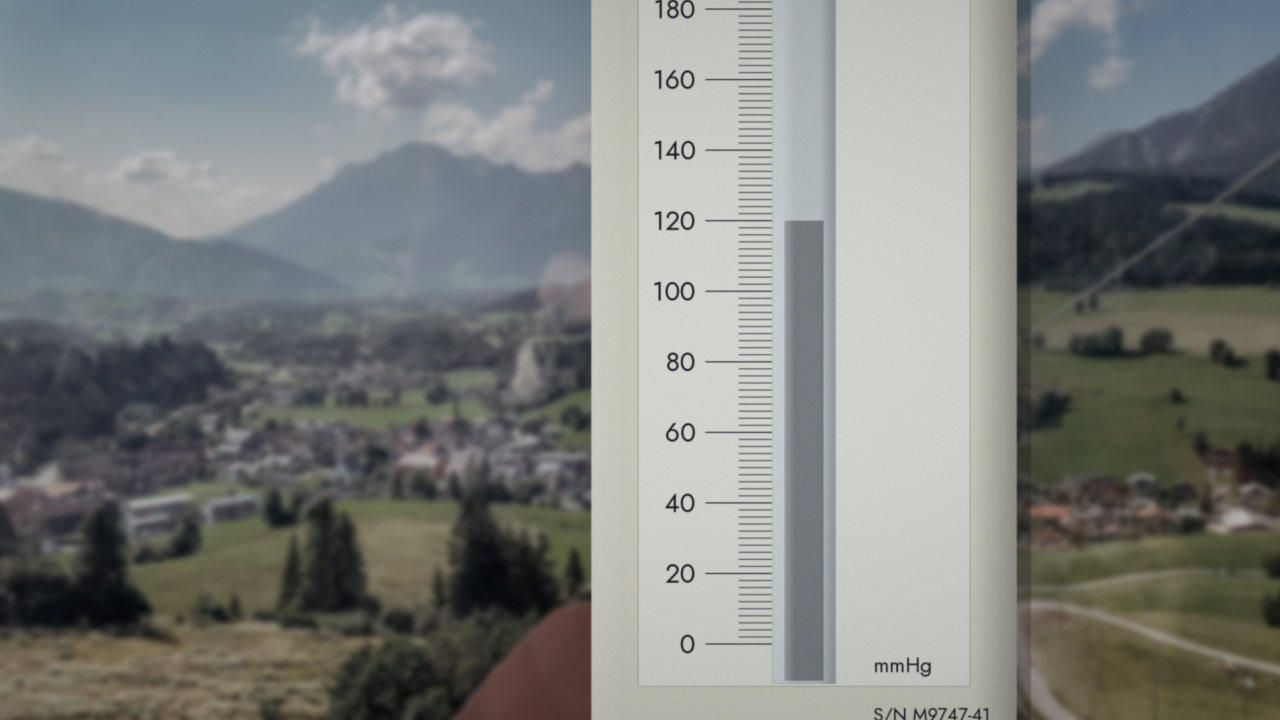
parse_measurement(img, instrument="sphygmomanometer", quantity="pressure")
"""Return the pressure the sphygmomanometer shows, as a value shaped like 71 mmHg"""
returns 120 mmHg
